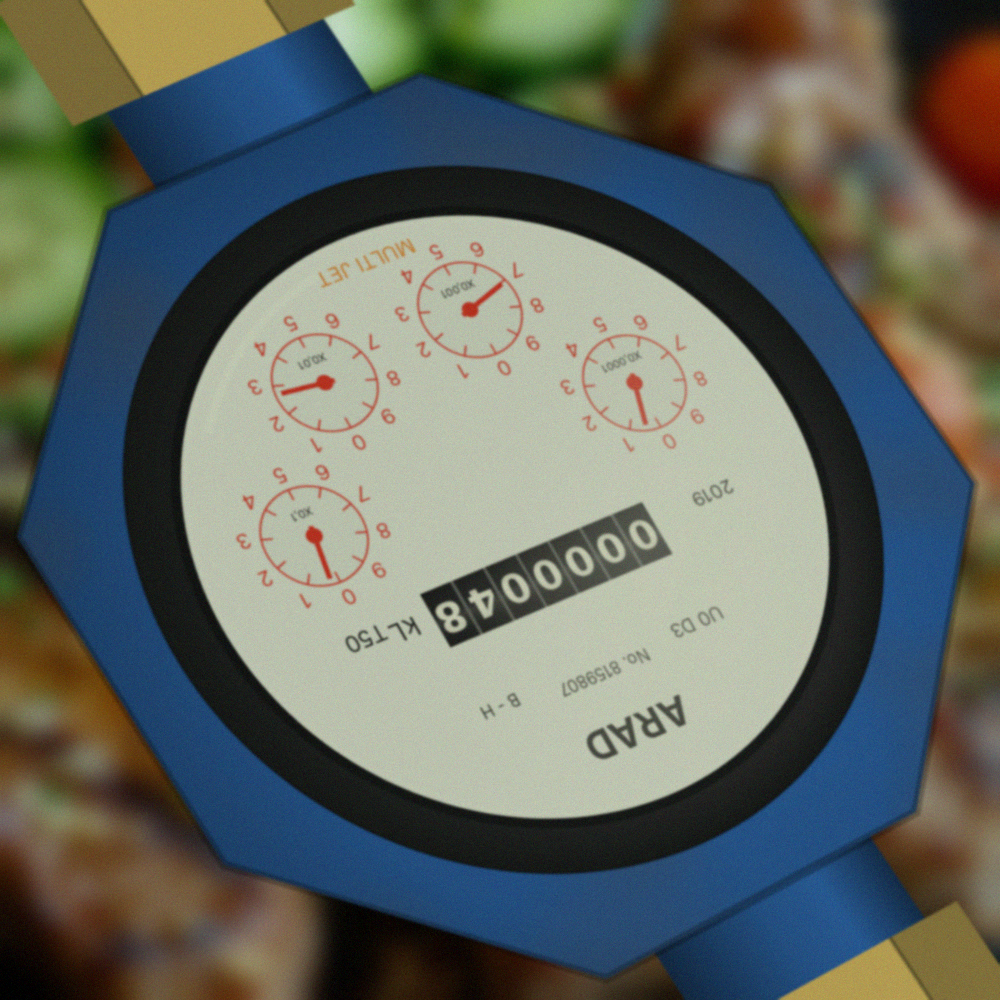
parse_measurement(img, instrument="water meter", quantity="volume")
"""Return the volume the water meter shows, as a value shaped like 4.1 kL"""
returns 48.0270 kL
